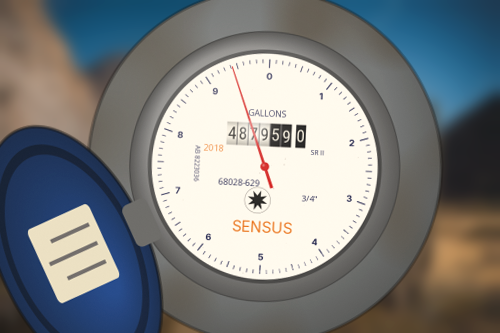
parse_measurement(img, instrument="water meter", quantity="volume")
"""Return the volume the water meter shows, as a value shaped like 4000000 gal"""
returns 4879589.4 gal
